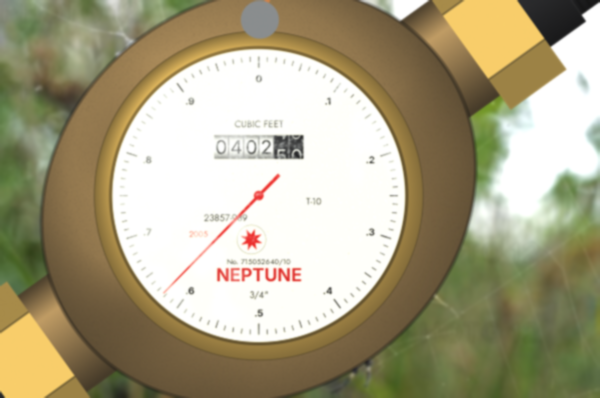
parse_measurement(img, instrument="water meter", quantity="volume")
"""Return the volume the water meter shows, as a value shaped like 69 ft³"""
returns 40249.62 ft³
